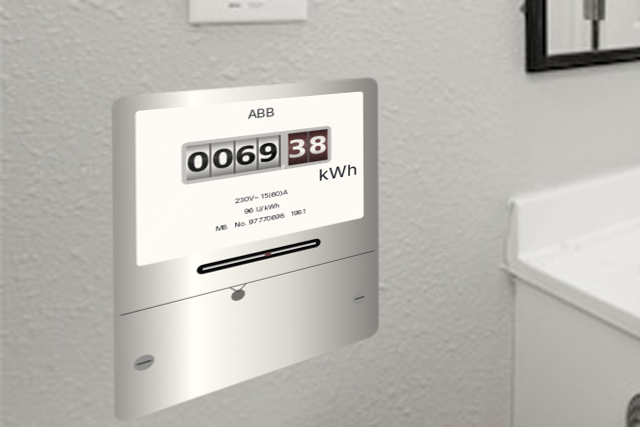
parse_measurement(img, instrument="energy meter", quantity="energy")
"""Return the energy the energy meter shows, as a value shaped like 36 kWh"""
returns 69.38 kWh
